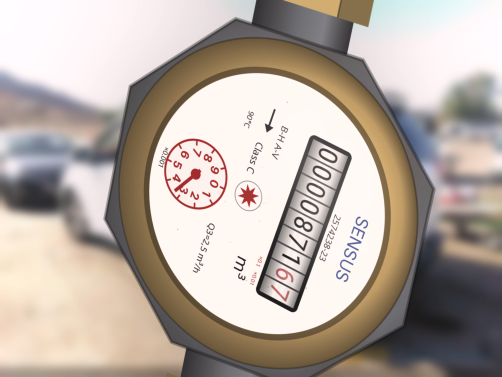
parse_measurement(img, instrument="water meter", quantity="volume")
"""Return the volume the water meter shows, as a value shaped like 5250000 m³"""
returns 871.673 m³
